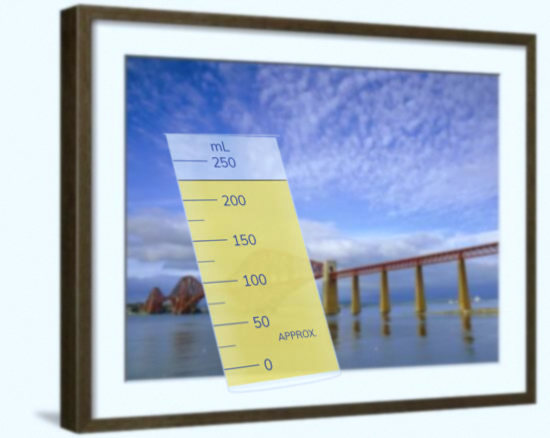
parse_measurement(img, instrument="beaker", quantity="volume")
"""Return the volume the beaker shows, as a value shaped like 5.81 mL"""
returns 225 mL
